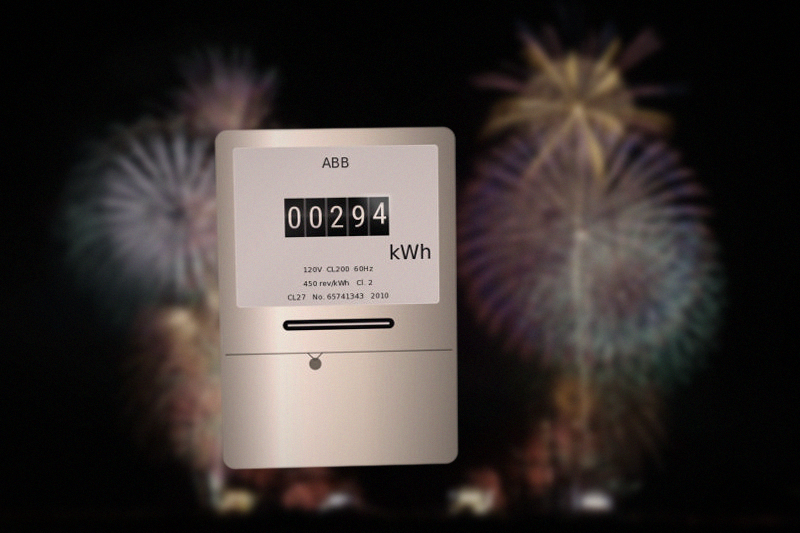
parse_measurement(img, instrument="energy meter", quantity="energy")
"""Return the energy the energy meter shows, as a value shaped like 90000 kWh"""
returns 294 kWh
